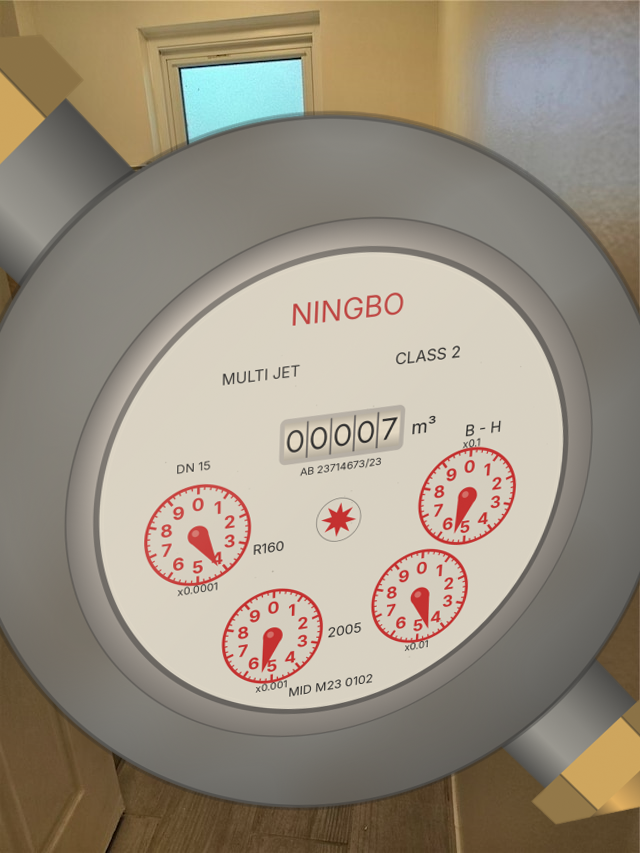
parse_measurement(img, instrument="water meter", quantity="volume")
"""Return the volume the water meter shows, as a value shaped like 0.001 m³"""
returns 7.5454 m³
